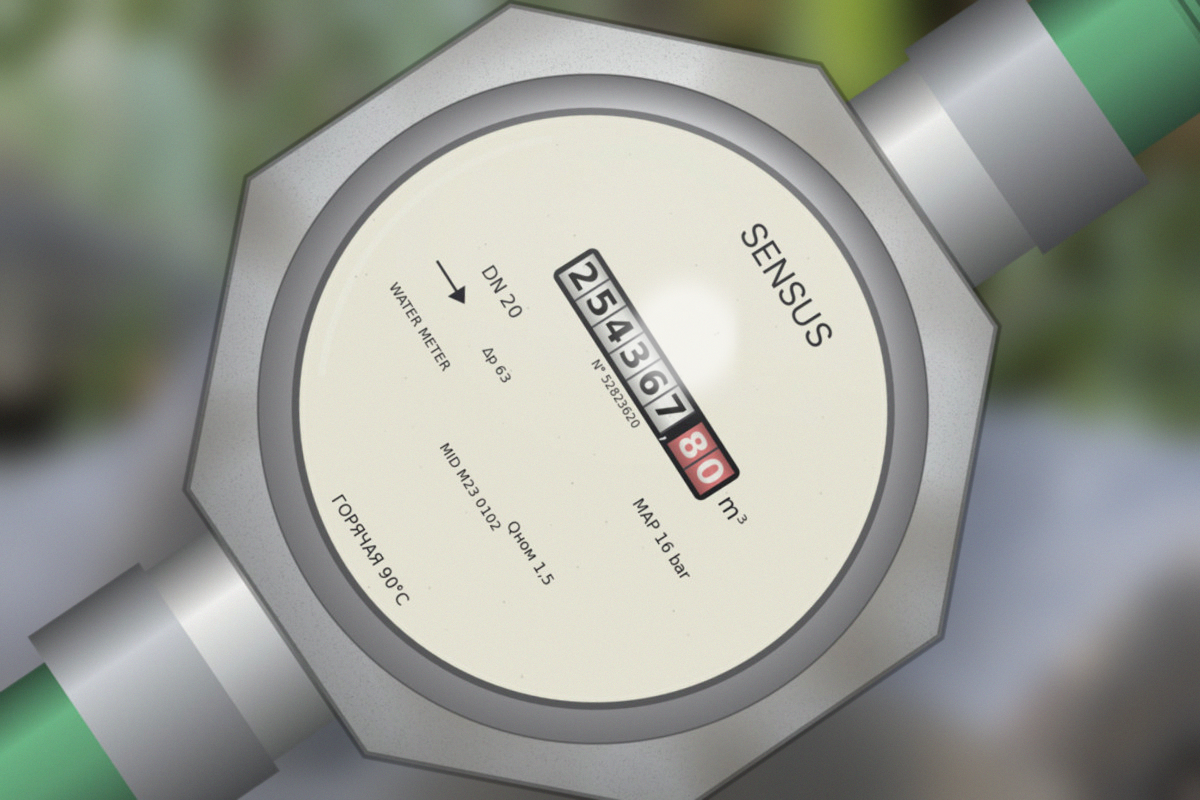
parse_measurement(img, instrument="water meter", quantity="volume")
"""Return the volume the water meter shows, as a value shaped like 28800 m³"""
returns 254367.80 m³
